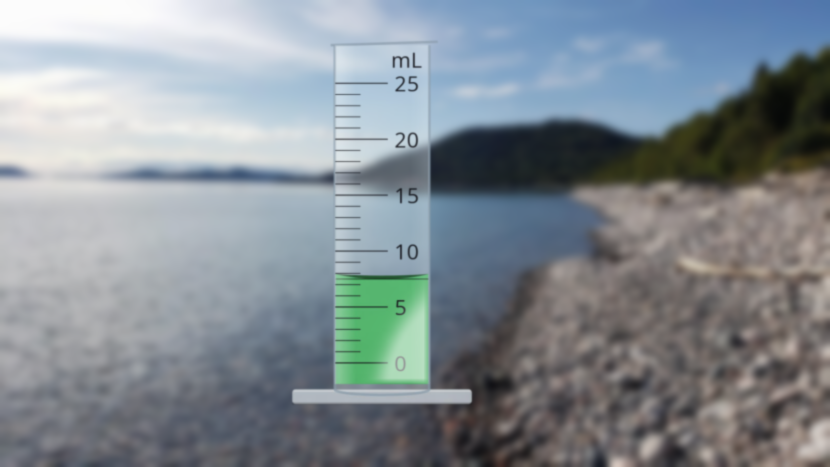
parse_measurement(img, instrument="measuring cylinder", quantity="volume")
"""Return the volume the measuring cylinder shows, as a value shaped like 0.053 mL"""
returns 7.5 mL
